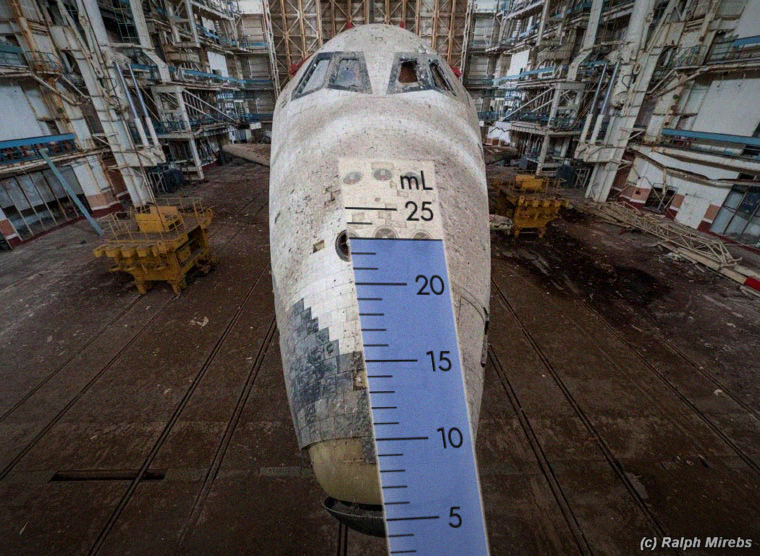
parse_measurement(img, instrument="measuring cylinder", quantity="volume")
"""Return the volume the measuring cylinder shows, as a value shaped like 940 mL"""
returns 23 mL
